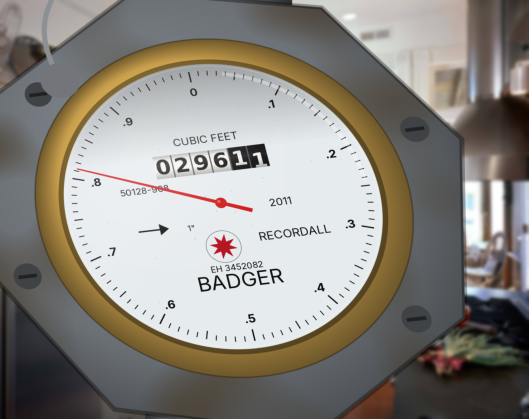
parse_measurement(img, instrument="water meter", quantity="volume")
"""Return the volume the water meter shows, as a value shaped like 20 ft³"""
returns 29610.81 ft³
